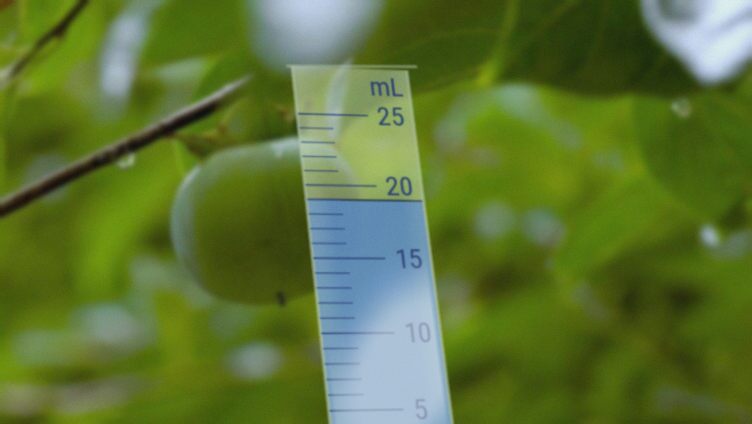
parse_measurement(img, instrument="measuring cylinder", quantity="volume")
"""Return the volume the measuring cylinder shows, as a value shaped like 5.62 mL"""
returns 19 mL
